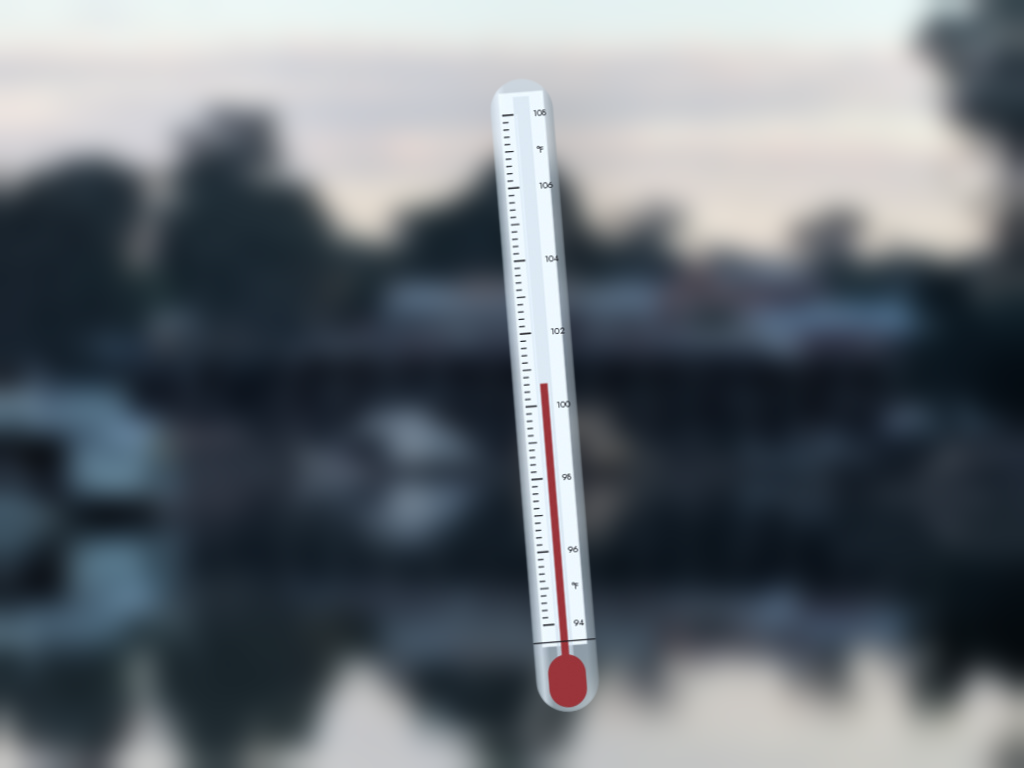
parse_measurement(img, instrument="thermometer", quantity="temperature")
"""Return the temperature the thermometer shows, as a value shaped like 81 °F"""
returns 100.6 °F
